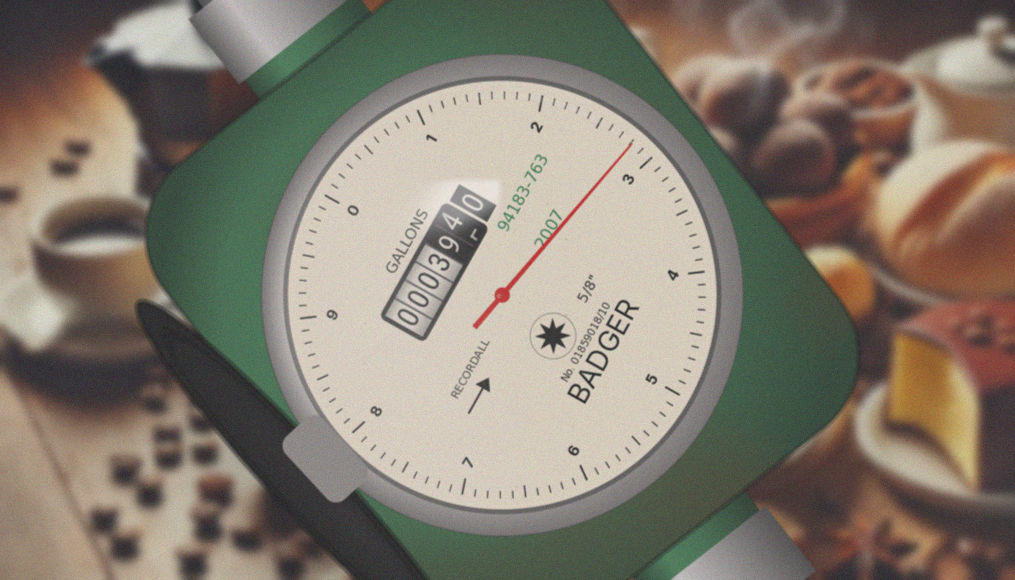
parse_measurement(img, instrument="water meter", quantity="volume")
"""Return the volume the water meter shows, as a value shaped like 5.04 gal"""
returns 3942.8 gal
